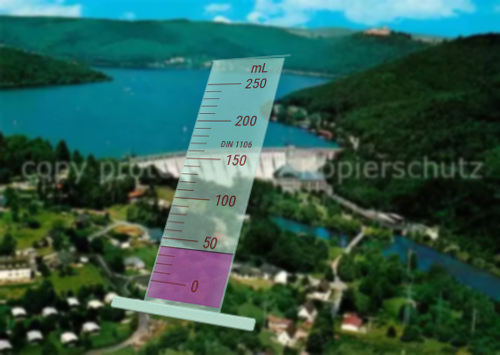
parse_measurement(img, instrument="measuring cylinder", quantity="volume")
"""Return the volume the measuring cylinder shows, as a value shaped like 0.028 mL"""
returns 40 mL
